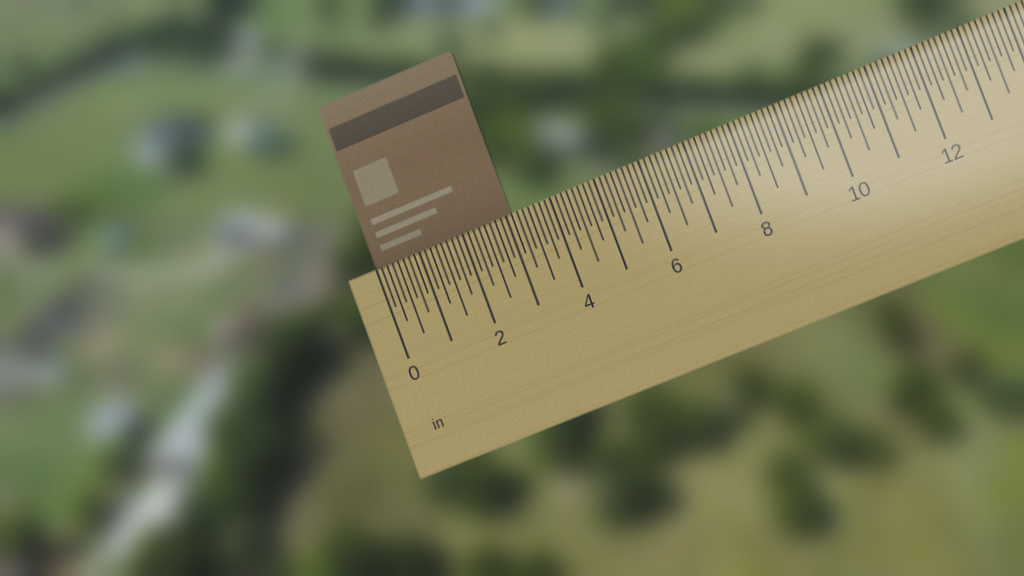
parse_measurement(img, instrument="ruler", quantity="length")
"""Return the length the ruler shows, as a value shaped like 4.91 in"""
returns 3.125 in
